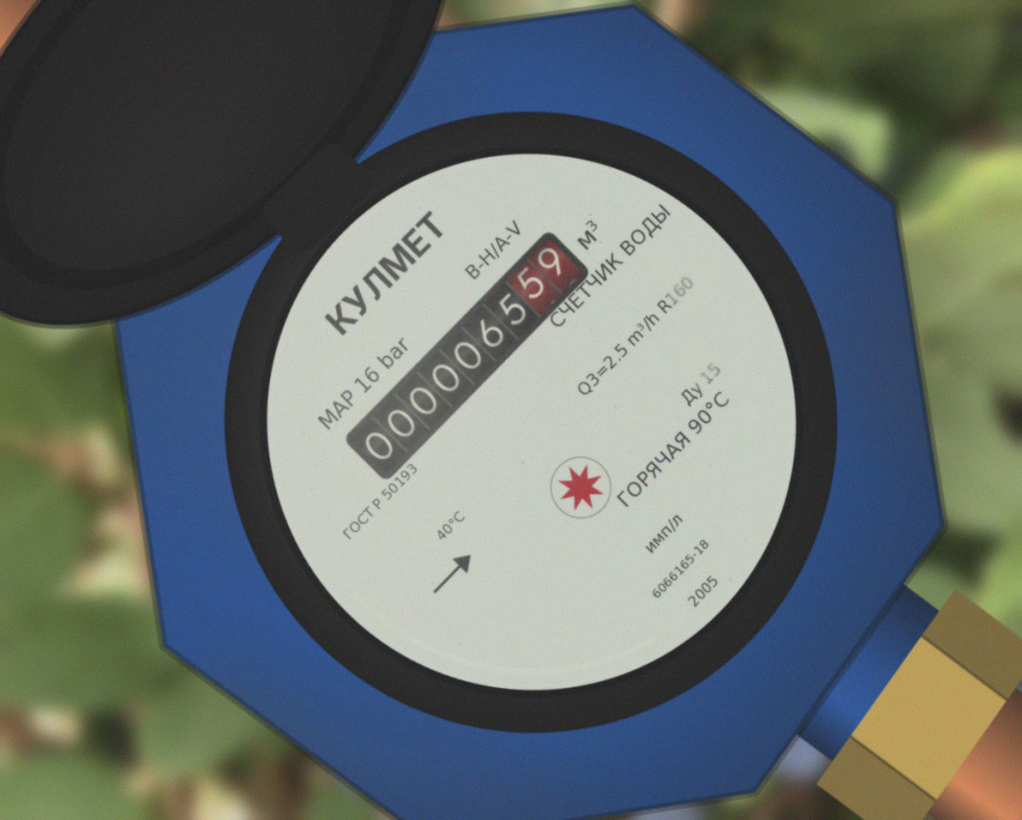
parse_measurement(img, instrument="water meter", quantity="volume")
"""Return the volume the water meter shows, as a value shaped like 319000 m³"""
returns 65.59 m³
